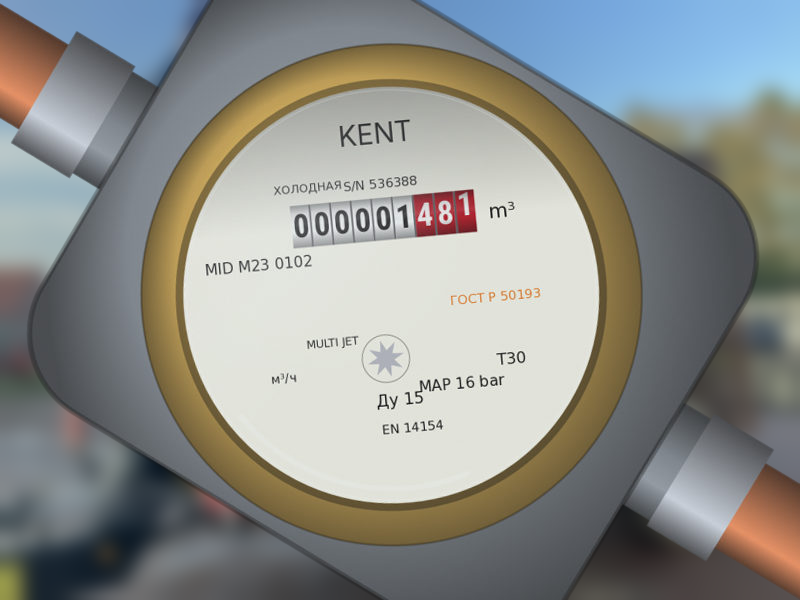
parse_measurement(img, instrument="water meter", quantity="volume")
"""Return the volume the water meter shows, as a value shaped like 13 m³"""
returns 1.481 m³
